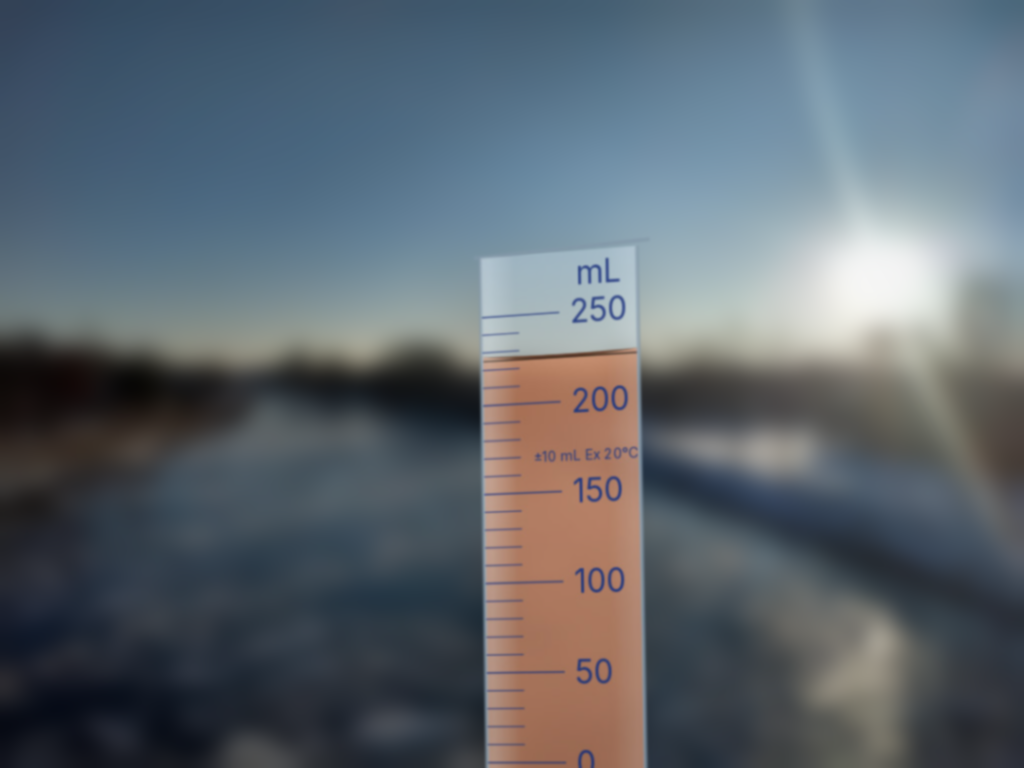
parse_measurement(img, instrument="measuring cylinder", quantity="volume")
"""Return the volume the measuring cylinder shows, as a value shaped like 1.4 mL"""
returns 225 mL
